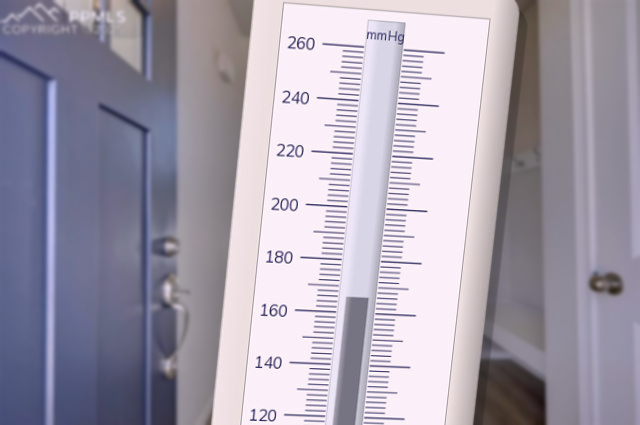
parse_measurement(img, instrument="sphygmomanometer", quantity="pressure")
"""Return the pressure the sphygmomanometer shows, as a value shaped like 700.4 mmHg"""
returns 166 mmHg
